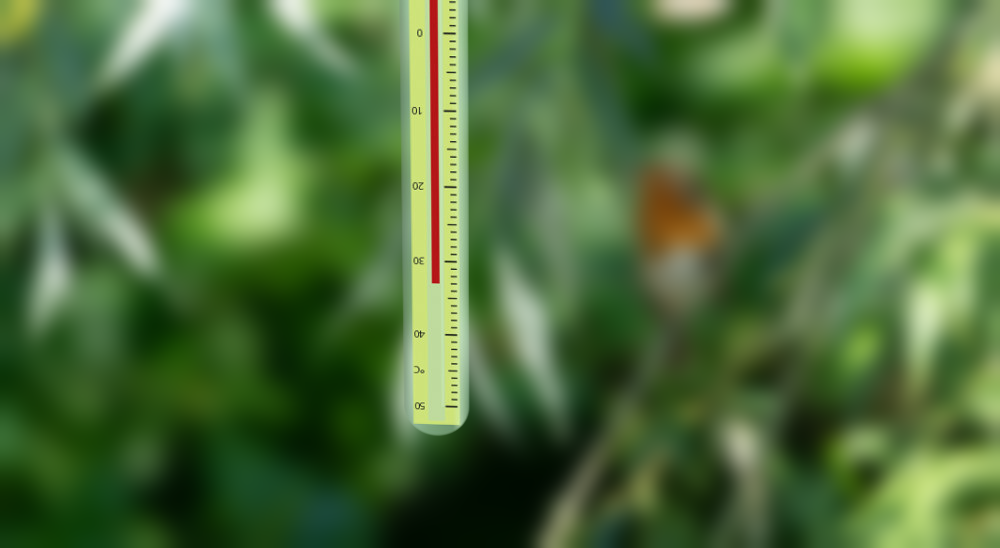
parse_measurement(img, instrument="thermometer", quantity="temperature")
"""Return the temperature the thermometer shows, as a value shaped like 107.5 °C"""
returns 33 °C
